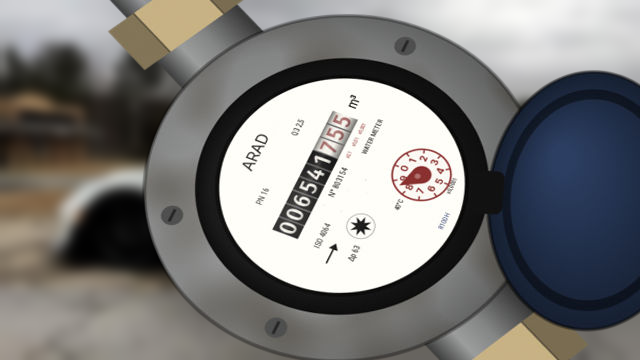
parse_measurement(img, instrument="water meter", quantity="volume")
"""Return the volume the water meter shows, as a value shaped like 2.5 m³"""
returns 6541.7558 m³
